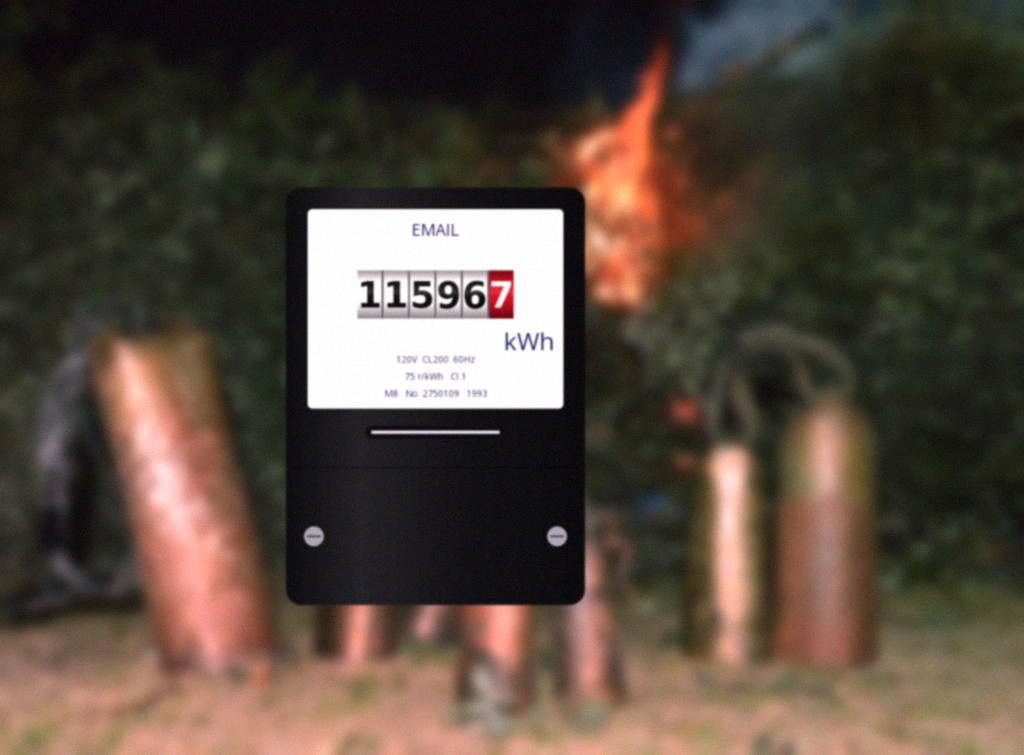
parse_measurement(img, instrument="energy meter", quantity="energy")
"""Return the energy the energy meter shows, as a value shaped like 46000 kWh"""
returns 11596.7 kWh
